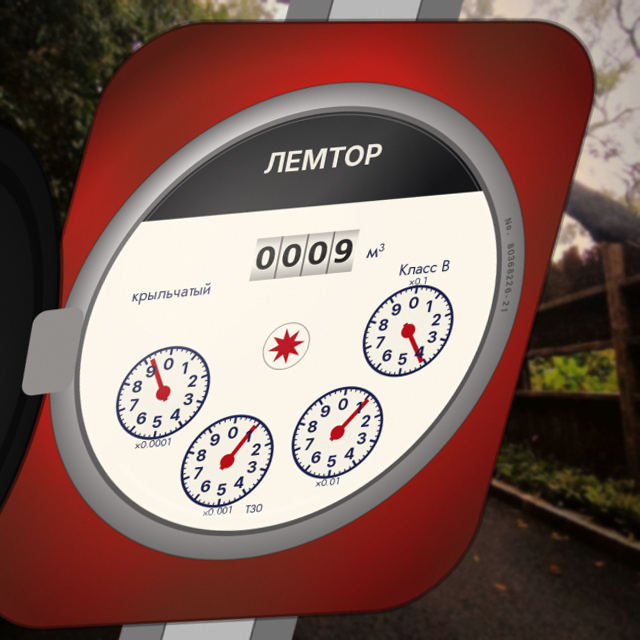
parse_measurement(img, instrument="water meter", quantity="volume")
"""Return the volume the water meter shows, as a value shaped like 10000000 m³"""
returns 9.4109 m³
